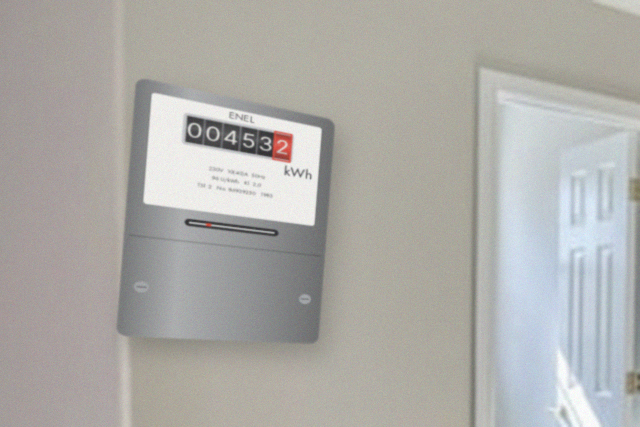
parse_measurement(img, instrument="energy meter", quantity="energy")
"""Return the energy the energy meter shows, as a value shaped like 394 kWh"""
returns 453.2 kWh
